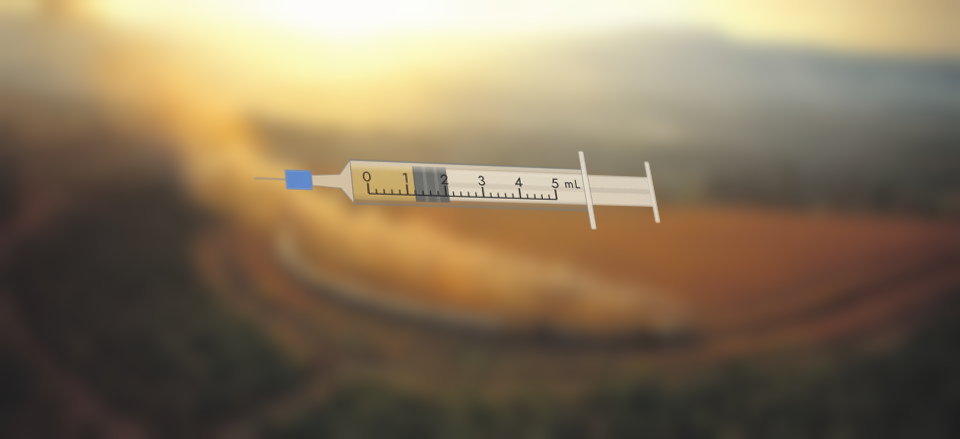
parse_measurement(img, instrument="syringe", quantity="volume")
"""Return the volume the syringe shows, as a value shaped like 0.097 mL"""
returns 1.2 mL
